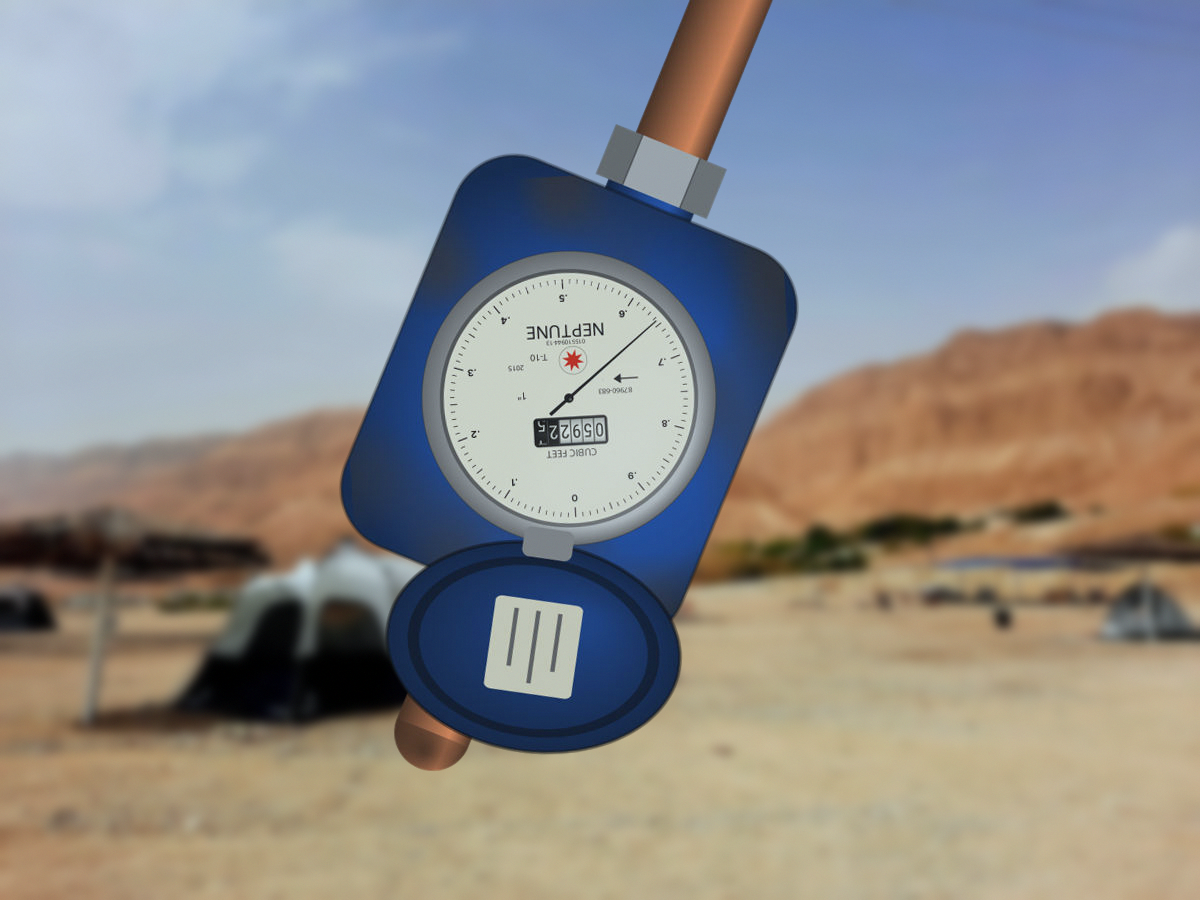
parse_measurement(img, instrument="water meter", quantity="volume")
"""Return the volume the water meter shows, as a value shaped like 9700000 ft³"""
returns 59224.64 ft³
